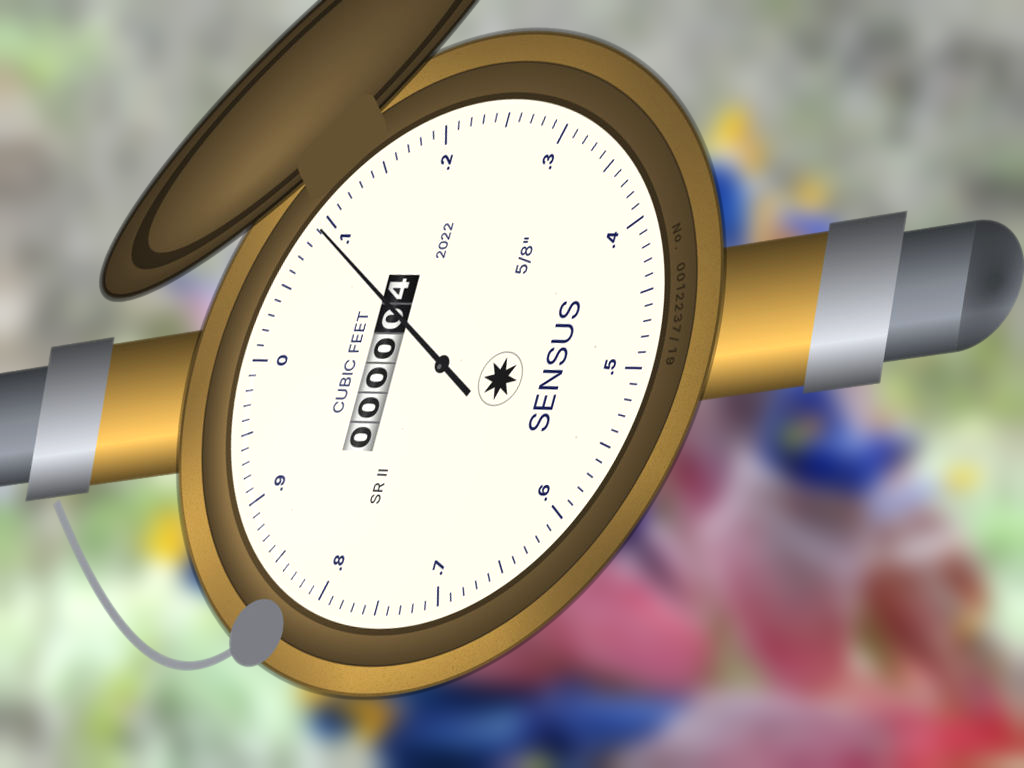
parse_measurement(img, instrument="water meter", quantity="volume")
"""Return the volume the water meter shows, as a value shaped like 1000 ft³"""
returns 4.09 ft³
